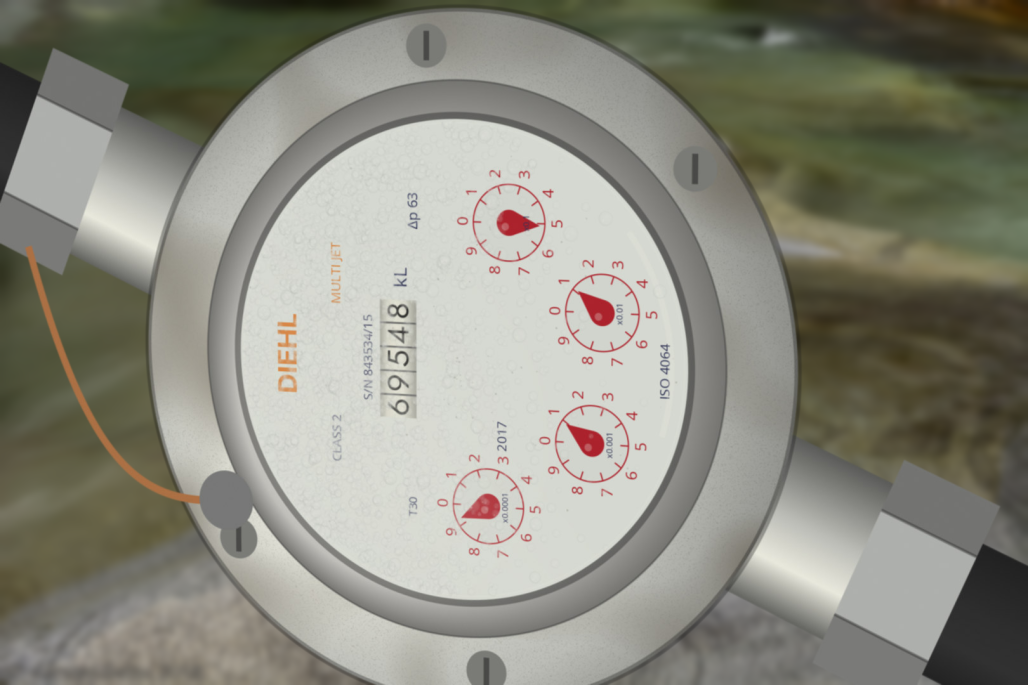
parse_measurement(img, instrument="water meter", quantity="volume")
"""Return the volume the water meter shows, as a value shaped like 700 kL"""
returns 69548.5109 kL
